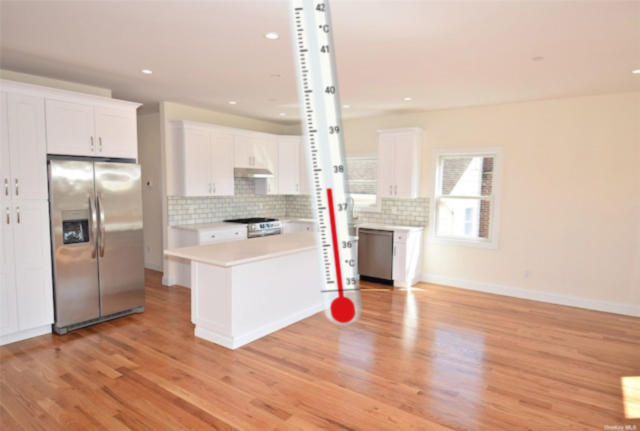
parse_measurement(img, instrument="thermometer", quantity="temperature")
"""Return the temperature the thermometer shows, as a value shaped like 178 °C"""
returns 37.5 °C
